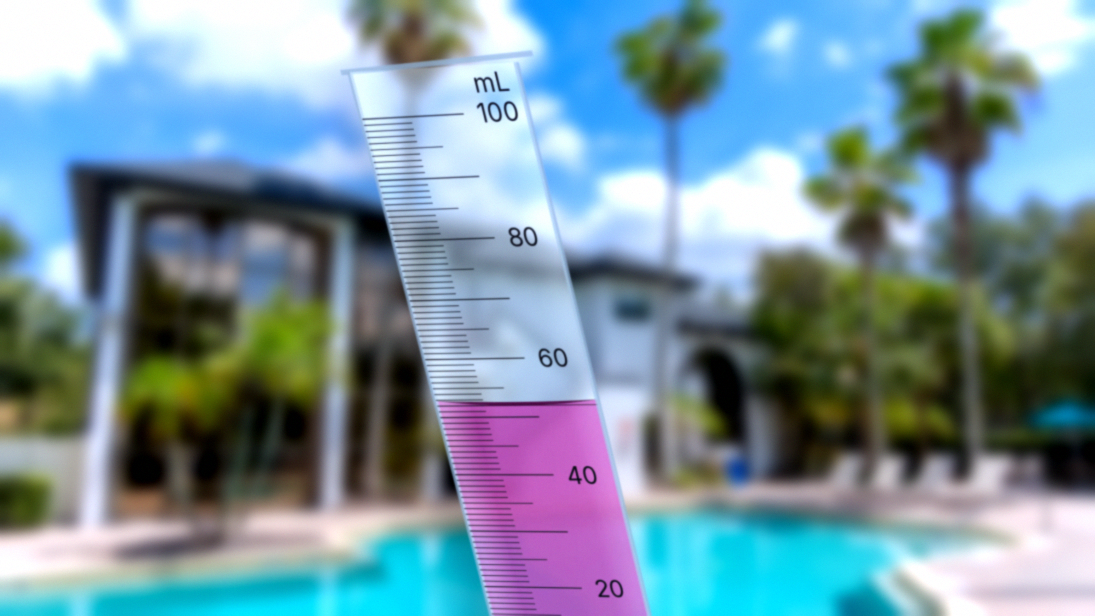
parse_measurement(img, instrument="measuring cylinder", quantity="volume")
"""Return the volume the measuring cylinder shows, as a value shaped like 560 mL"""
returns 52 mL
